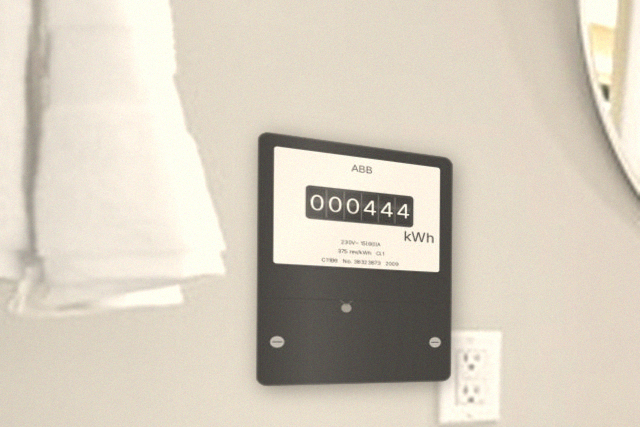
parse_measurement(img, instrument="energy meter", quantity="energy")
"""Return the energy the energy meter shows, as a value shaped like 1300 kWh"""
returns 444 kWh
